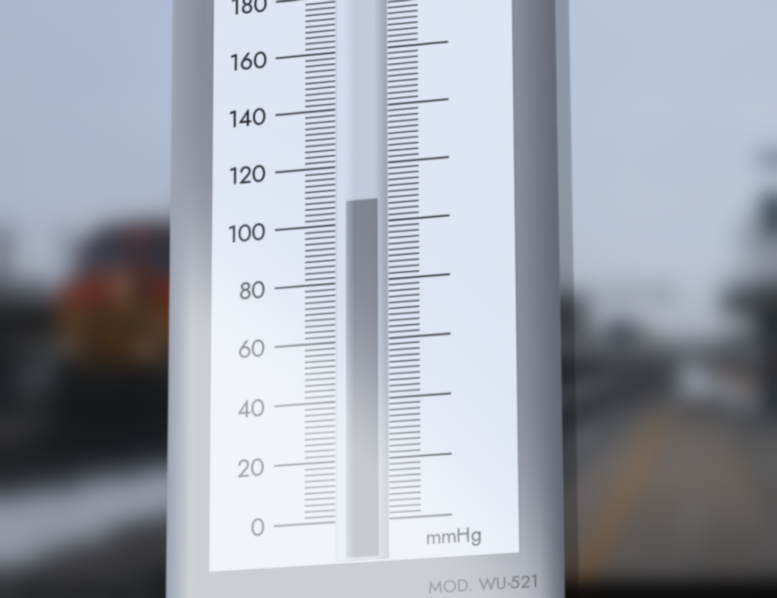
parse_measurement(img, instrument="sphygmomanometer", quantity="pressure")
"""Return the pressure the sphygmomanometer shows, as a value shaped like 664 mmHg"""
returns 108 mmHg
